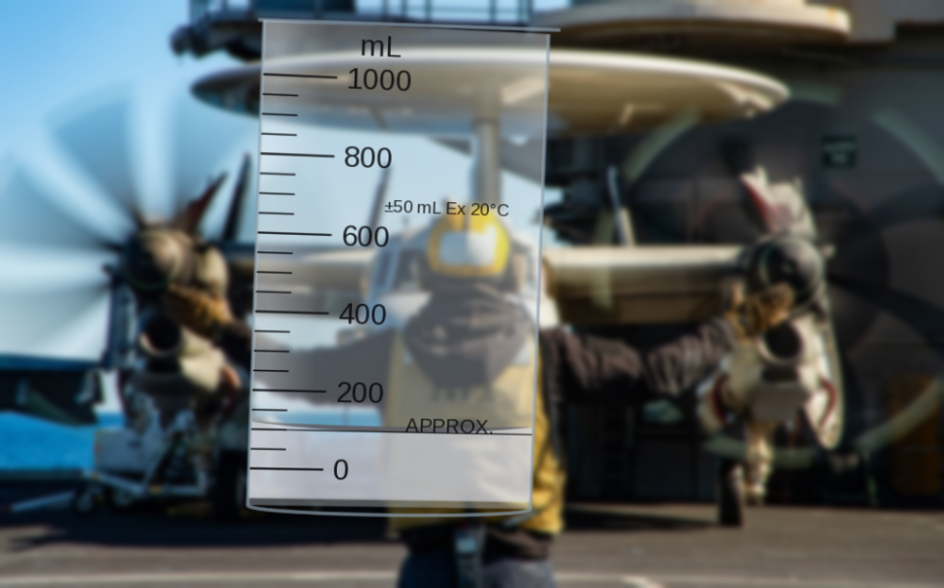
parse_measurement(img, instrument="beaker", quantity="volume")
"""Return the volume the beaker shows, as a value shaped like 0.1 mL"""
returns 100 mL
